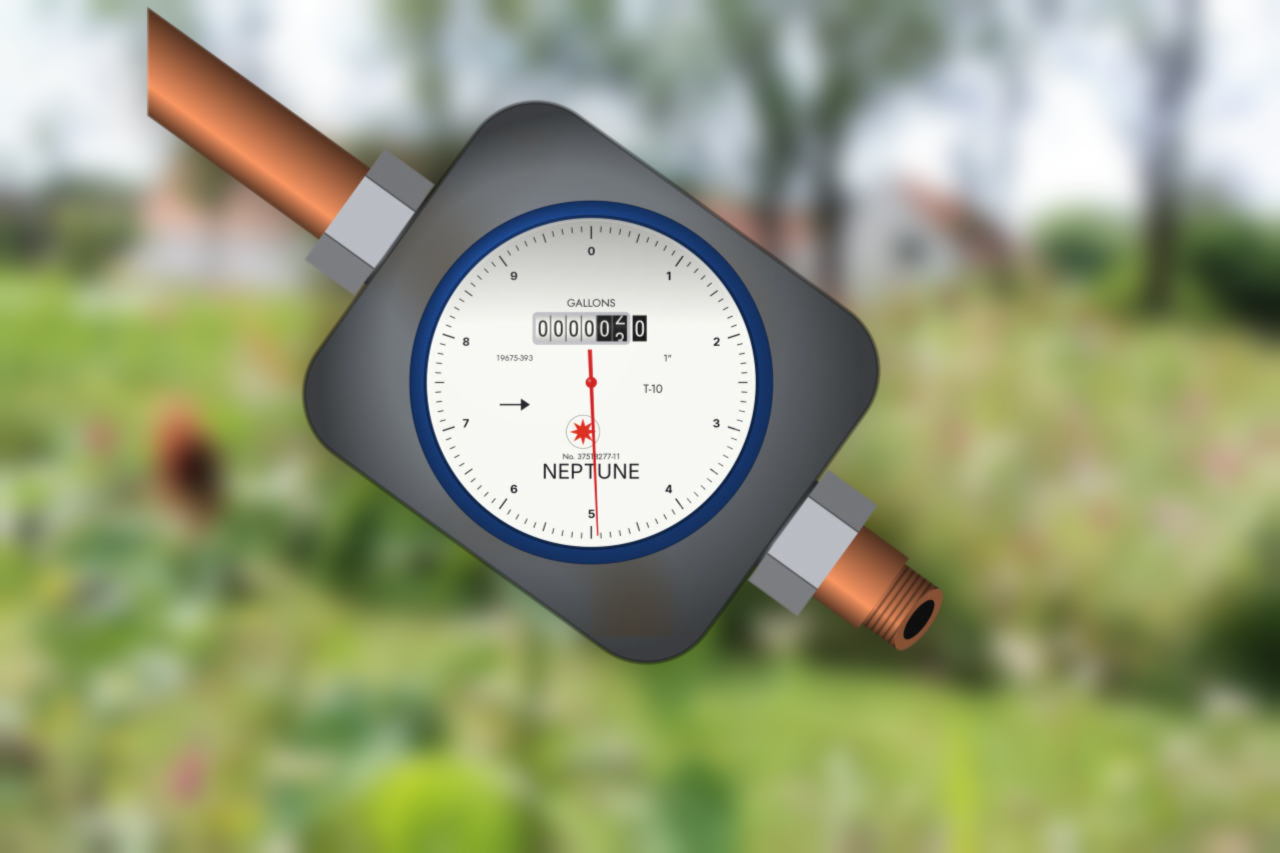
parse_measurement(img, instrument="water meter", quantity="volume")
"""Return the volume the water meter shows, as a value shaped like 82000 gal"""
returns 24.9 gal
